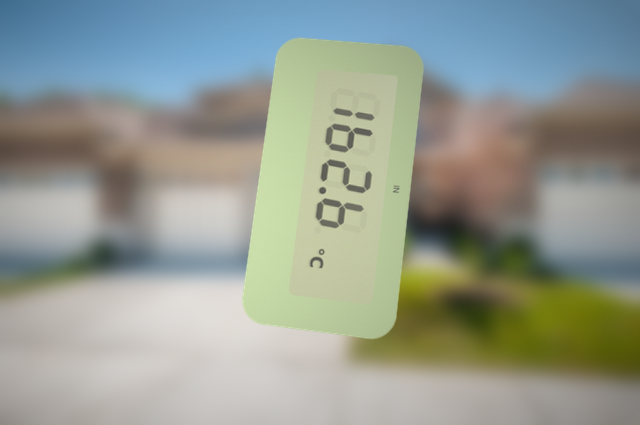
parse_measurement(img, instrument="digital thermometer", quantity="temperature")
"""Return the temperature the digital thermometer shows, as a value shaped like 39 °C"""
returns 162.6 °C
